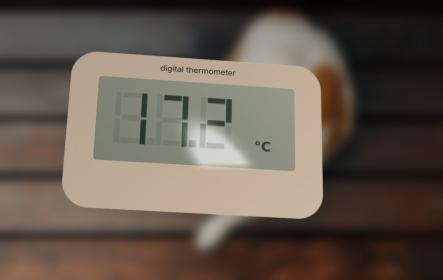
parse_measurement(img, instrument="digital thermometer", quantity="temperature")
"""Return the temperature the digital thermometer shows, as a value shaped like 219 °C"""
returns 17.2 °C
